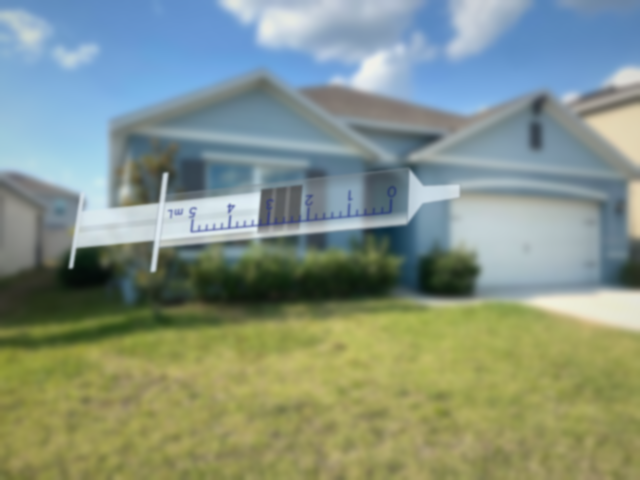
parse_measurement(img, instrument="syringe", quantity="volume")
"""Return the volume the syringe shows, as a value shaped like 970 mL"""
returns 2.2 mL
